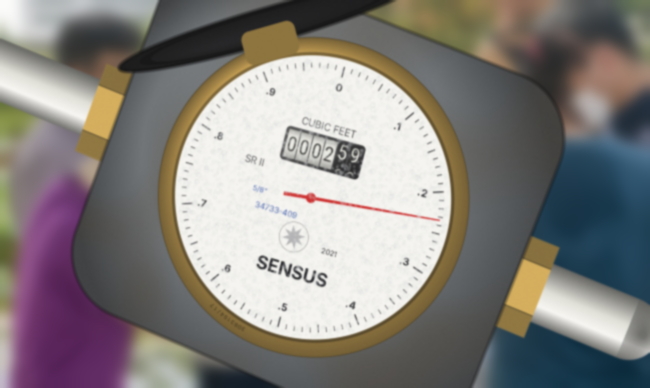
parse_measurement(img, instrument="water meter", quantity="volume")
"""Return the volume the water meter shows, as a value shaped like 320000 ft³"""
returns 259.23 ft³
